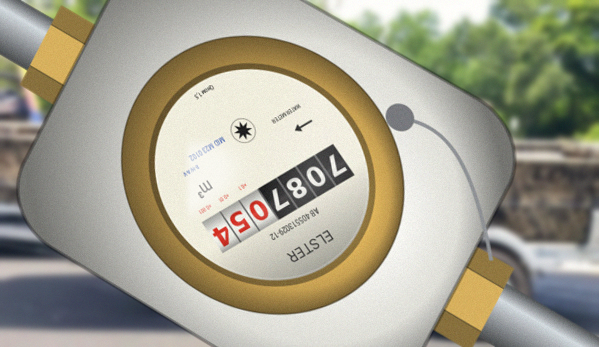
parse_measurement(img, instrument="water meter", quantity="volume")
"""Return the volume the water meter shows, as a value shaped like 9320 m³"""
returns 7087.054 m³
